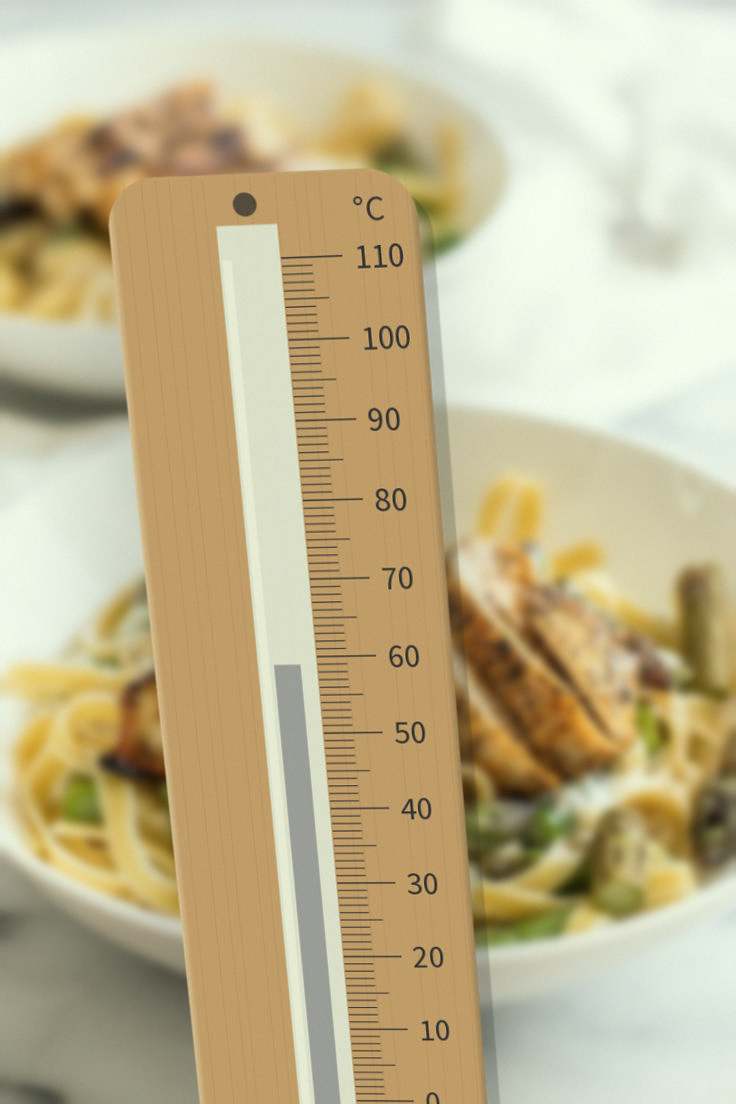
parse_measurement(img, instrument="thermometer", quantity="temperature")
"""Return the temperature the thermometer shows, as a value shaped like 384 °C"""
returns 59 °C
